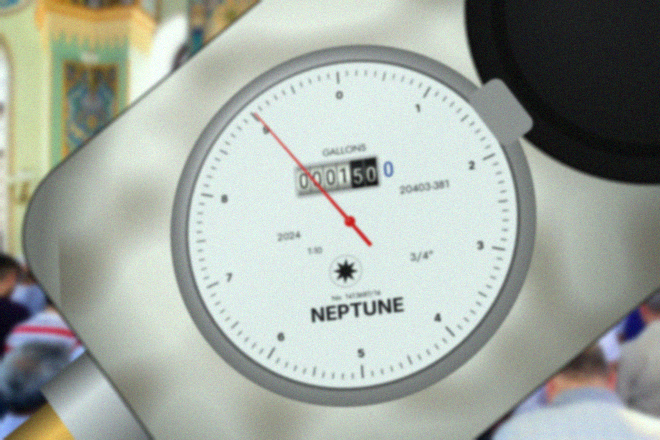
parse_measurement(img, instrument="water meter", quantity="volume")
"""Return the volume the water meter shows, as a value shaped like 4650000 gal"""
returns 1499.0 gal
